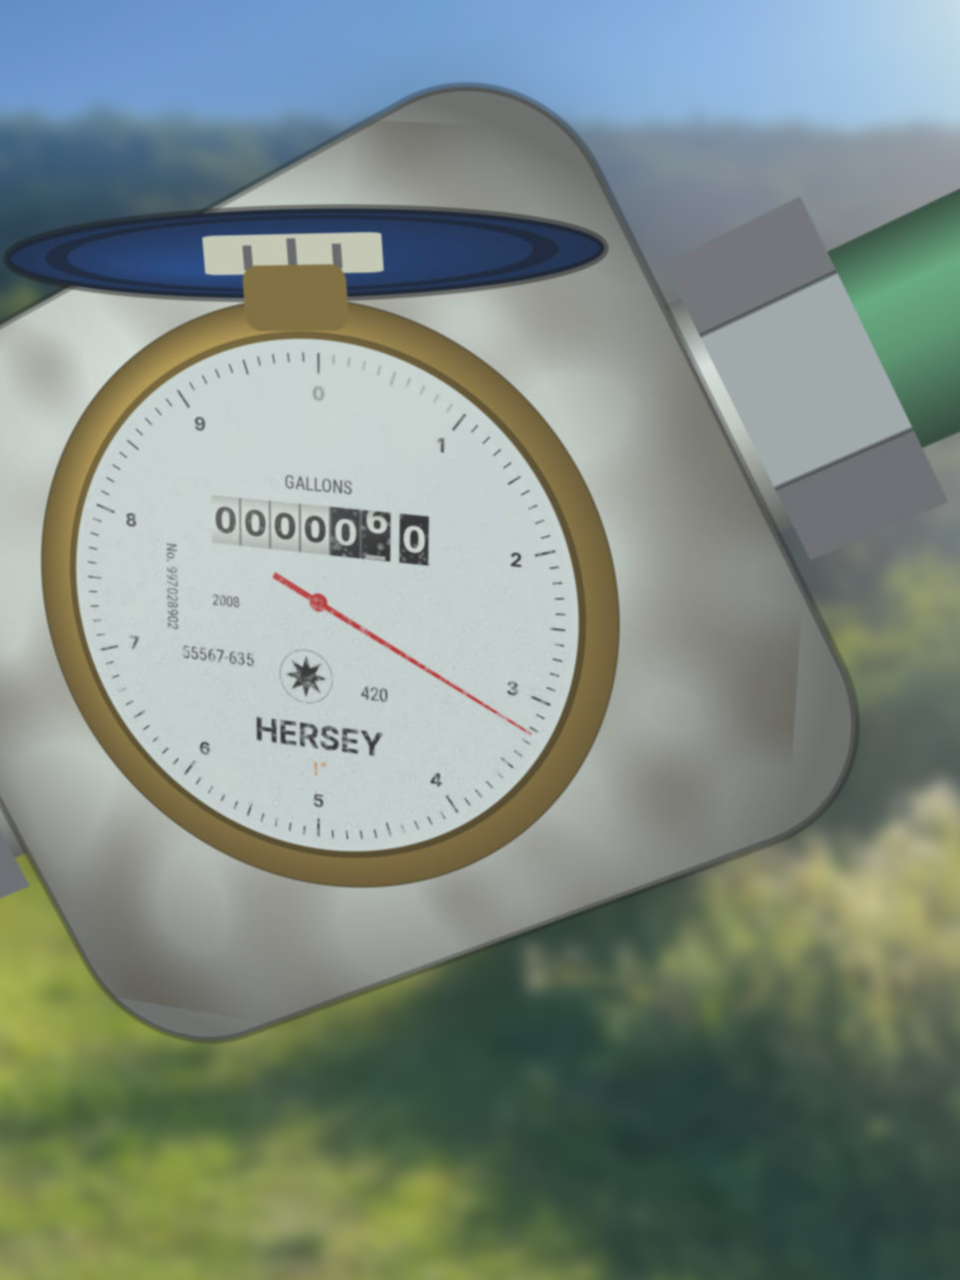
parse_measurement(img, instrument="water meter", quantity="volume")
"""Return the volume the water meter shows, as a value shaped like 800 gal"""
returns 63.2 gal
